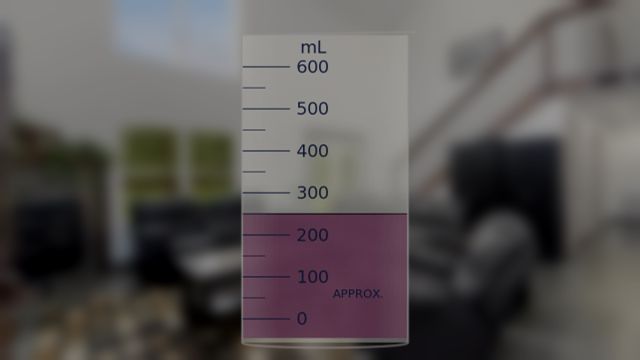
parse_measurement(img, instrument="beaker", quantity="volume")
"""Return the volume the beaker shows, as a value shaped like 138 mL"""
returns 250 mL
